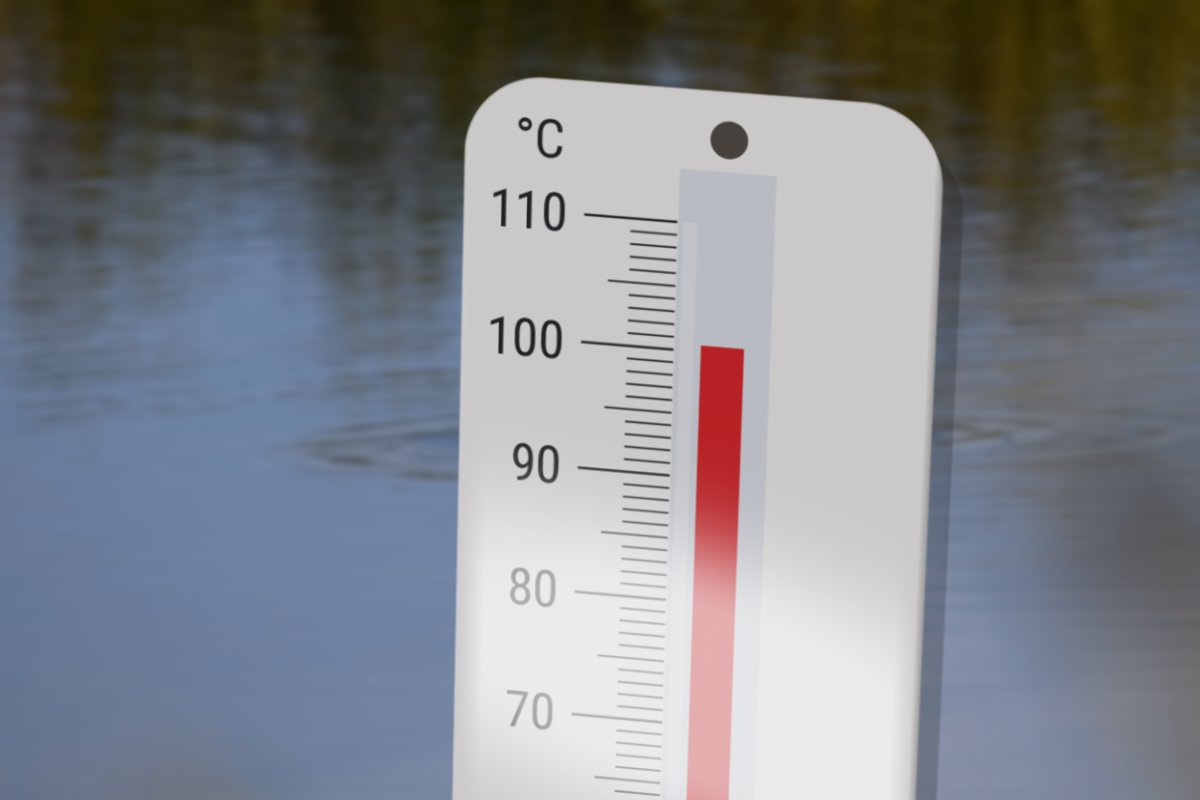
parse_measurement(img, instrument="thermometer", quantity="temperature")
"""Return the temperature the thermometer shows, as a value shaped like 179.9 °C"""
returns 100.5 °C
